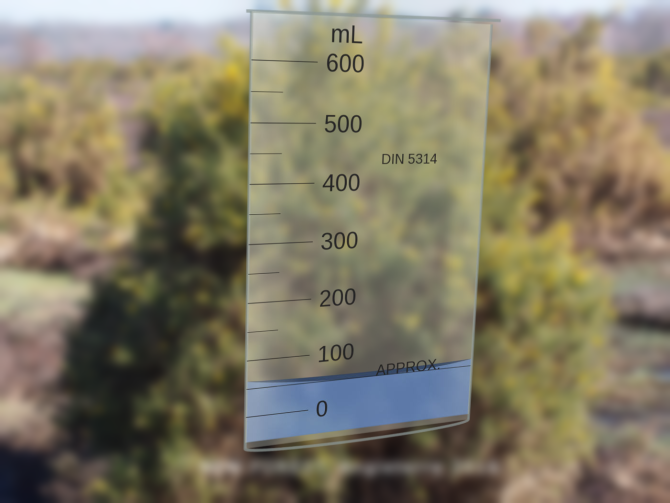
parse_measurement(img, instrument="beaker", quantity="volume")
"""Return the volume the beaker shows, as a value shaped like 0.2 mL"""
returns 50 mL
